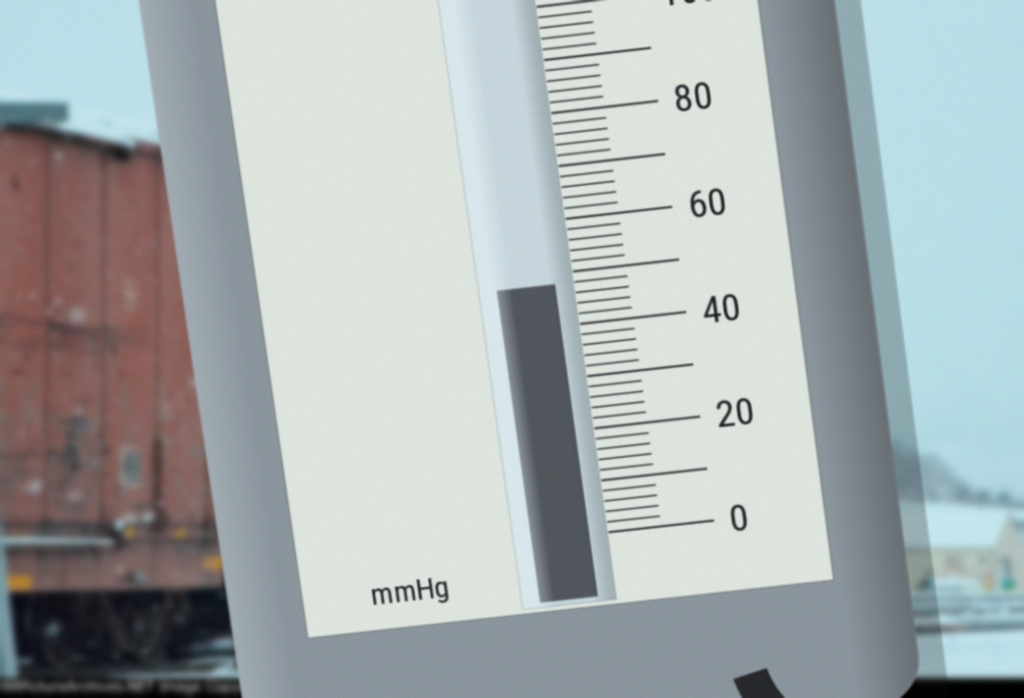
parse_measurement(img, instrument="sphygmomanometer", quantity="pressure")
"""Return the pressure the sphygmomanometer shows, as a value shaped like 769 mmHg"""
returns 48 mmHg
